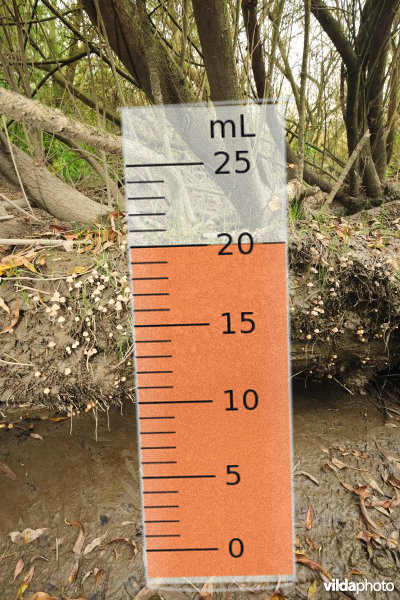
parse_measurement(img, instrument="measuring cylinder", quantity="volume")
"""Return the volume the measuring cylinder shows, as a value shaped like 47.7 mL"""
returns 20 mL
